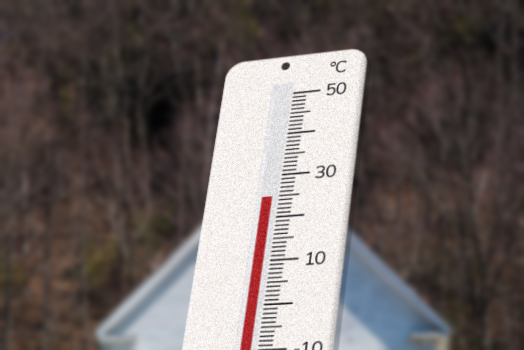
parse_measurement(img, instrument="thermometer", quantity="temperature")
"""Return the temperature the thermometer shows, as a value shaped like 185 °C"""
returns 25 °C
